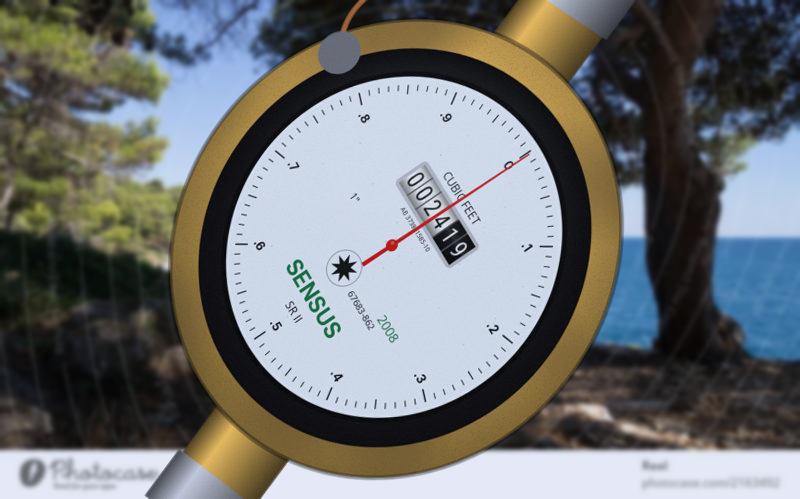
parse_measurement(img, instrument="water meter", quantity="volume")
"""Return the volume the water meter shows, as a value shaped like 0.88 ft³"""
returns 2419.00 ft³
